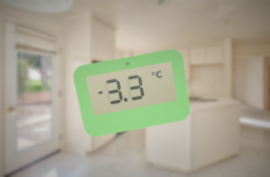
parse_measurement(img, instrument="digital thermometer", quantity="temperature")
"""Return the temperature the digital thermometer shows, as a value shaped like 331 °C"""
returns -3.3 °C
